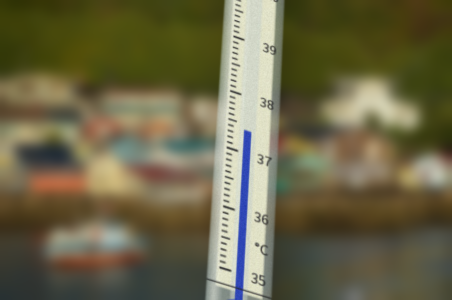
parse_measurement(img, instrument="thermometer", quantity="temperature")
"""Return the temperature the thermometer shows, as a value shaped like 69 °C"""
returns 37.4 °C
